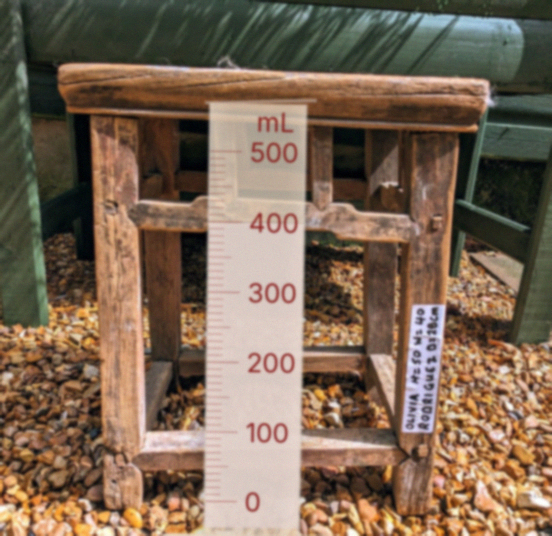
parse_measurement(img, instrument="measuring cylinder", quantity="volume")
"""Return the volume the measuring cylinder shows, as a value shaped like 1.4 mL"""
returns 400 mL
